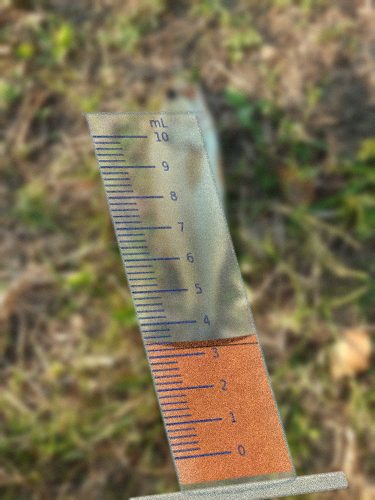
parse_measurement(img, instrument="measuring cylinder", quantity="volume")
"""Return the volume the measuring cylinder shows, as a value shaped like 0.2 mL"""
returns 3.2 mL
